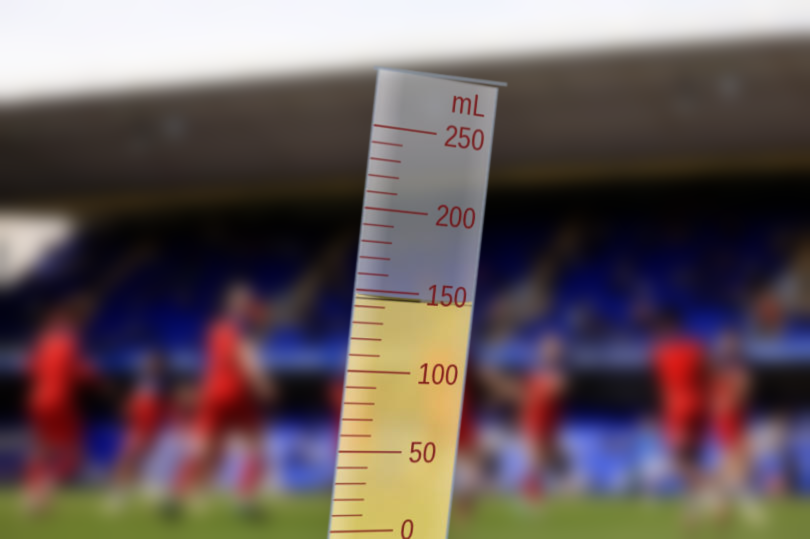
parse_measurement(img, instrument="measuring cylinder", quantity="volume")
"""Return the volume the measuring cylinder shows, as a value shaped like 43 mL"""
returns 145 mL
